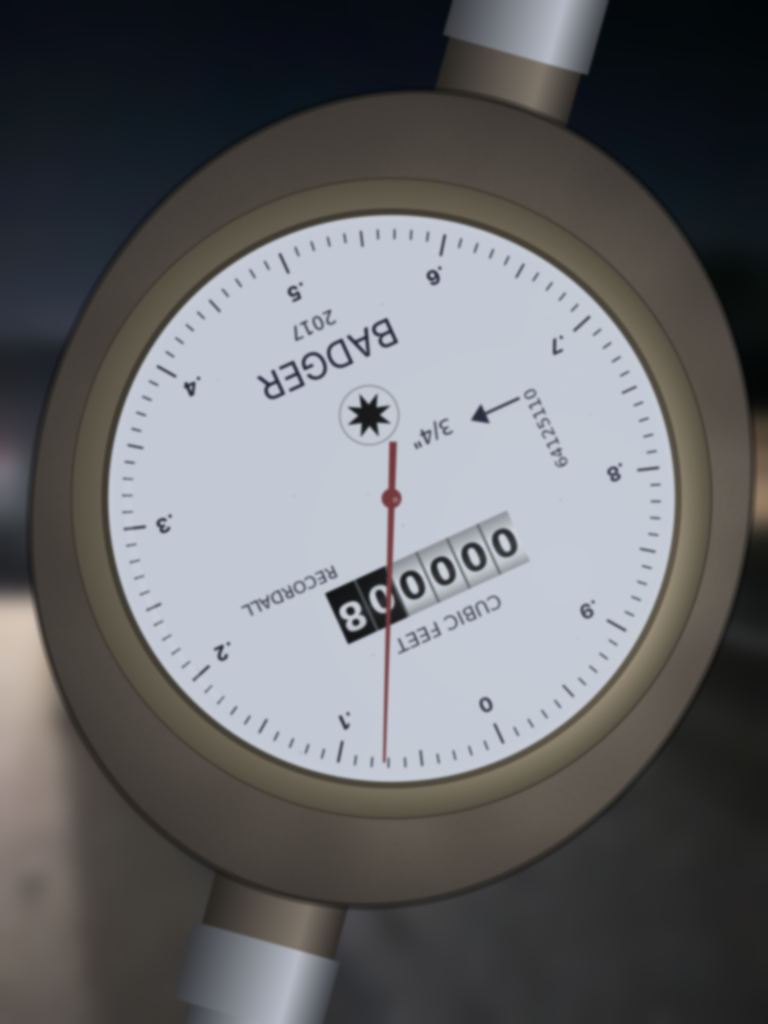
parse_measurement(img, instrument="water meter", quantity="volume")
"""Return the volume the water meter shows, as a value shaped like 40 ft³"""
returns 8.07 ft³
